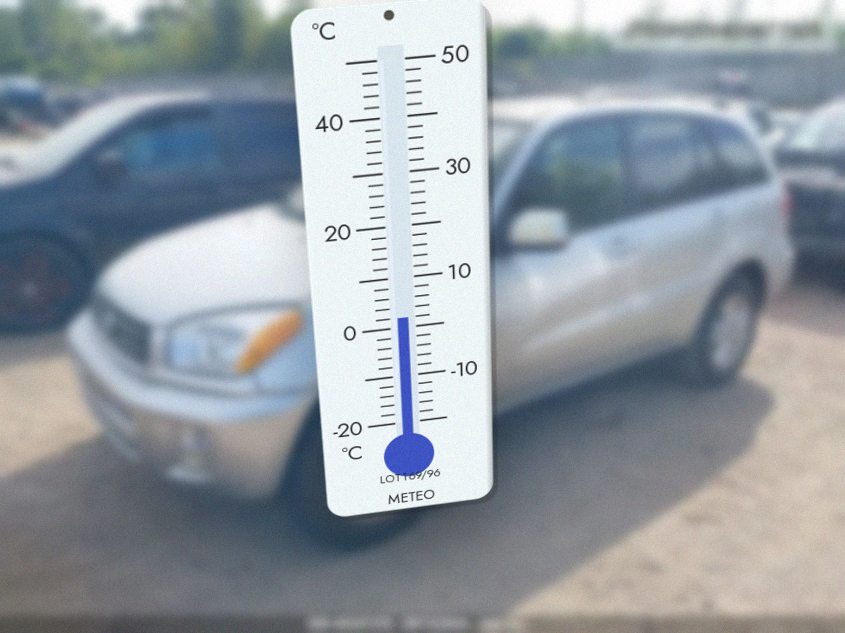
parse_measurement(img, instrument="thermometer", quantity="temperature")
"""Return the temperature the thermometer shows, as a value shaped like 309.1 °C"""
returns 2 °C
